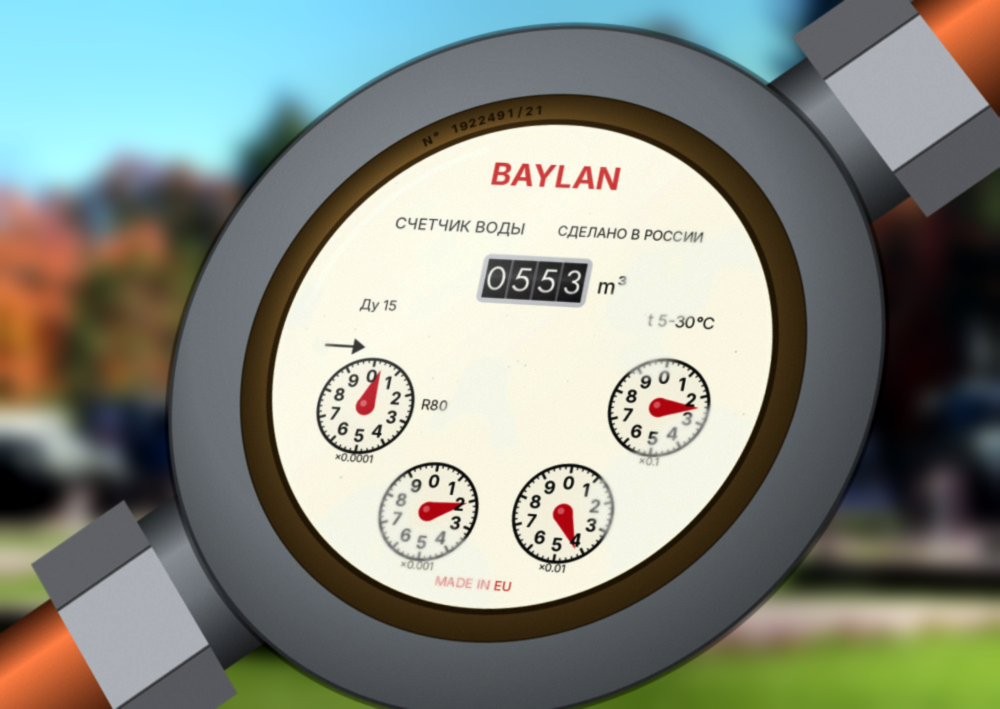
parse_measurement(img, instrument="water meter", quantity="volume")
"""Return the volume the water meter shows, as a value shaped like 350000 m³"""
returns 553.2420 m³
